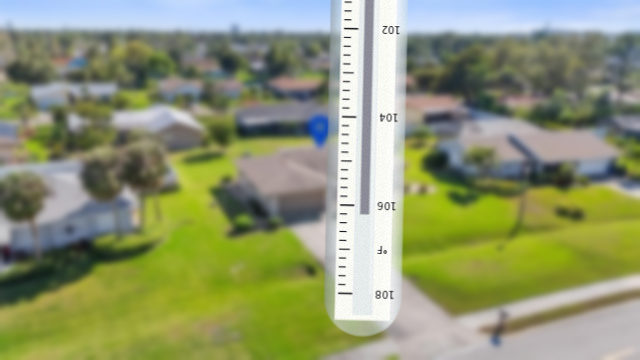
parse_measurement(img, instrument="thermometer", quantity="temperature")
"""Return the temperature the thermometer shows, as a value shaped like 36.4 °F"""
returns 106.2 °F
